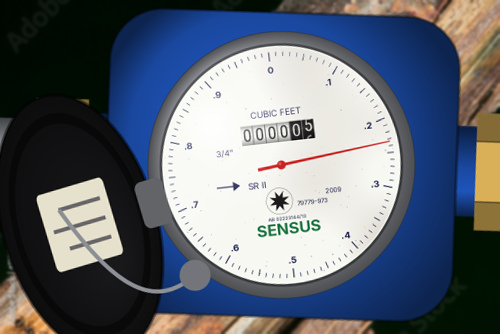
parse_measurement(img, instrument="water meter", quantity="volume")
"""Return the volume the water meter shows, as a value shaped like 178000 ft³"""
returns 5.23 ft³
